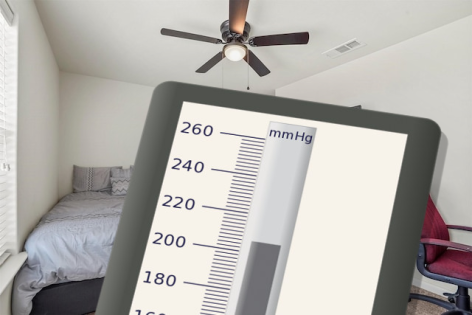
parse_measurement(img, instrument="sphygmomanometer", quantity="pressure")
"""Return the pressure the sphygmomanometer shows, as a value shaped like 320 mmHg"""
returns 206 mmHg
